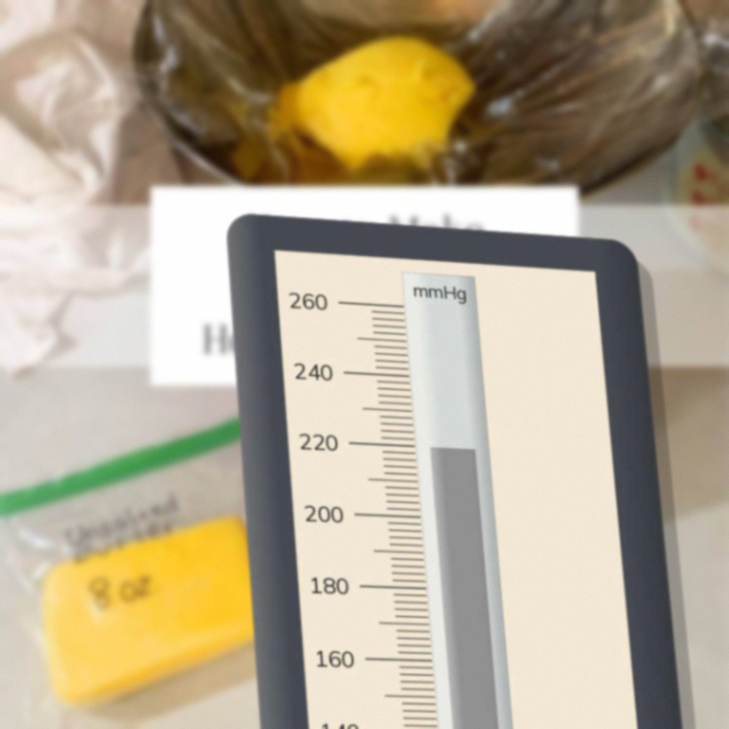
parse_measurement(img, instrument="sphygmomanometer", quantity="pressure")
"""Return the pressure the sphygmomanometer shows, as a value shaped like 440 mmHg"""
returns 220 mmHg
